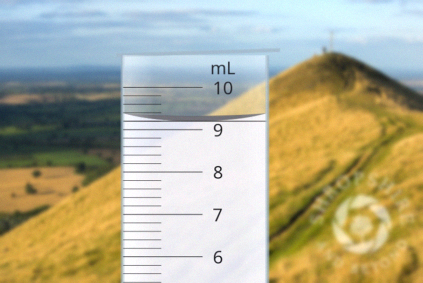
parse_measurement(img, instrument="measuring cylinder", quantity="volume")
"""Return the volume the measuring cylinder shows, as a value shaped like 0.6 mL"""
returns 9.2 mL
